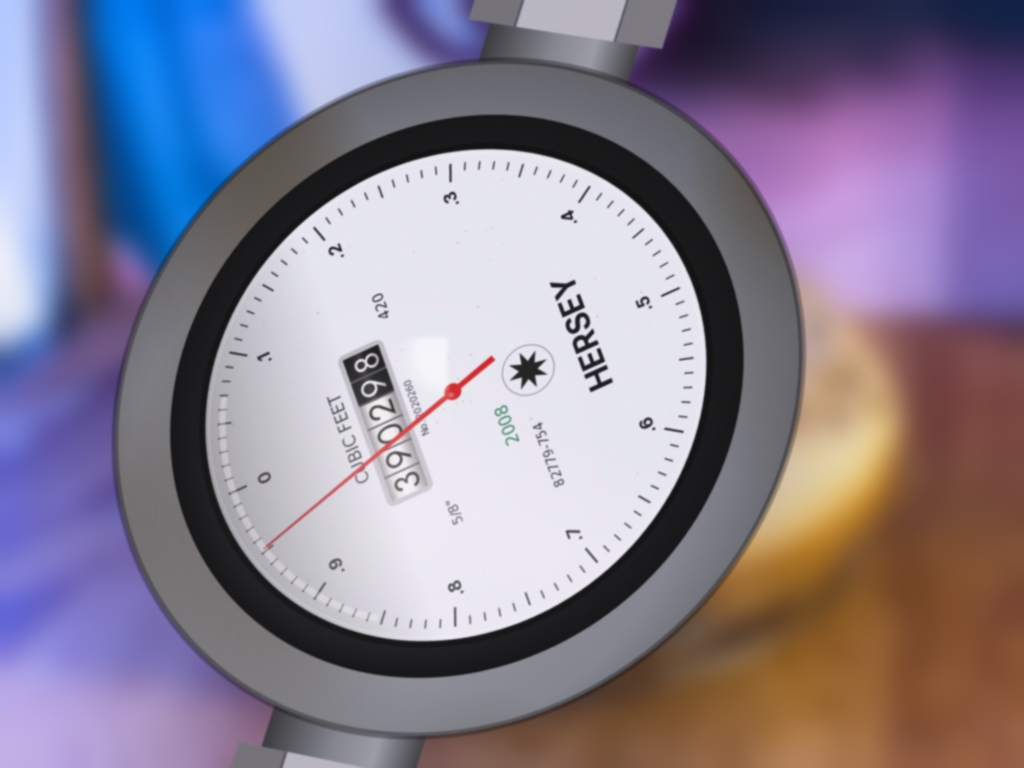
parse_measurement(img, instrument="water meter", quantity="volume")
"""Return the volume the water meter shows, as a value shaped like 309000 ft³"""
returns 390297.95 ft³
